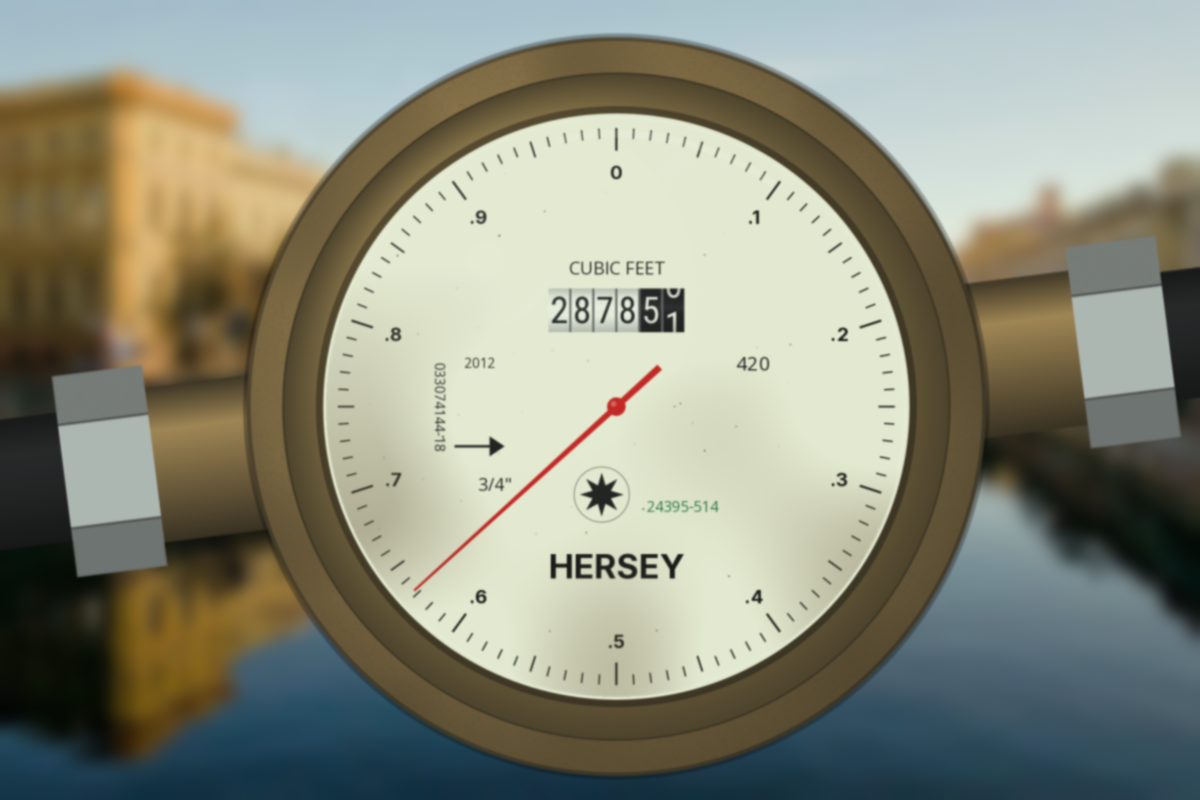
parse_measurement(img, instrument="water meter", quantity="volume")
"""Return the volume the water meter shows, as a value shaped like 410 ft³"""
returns 287850.63 ft³
